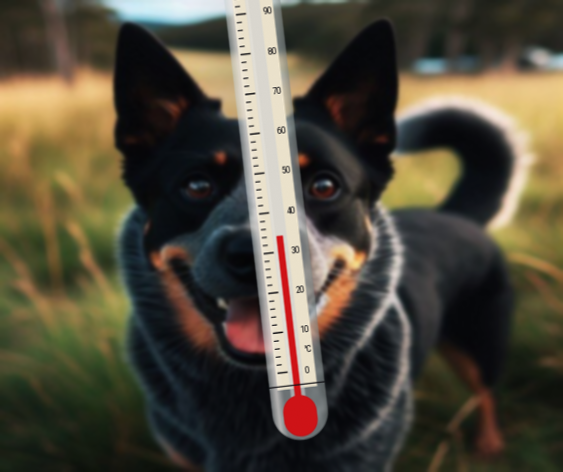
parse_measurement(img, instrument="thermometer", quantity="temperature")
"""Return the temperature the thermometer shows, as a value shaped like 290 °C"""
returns 34 °C
